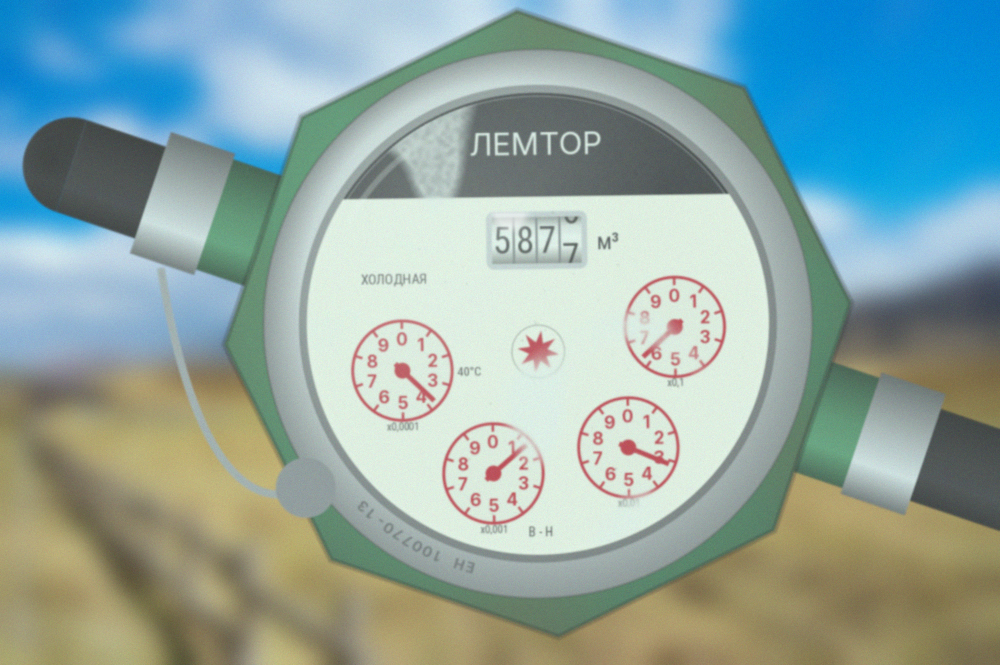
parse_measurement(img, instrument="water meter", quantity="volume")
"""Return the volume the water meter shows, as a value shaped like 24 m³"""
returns 5876.6313 m³
